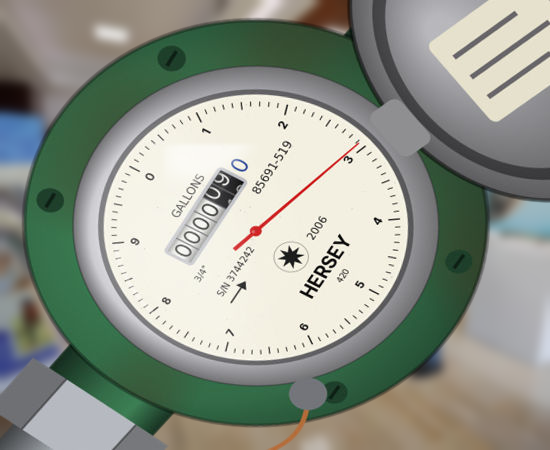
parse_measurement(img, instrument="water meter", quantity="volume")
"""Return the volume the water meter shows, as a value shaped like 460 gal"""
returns 92.9 gal
